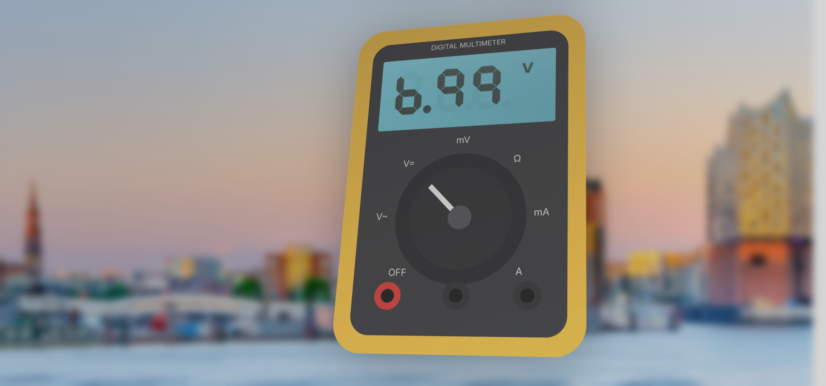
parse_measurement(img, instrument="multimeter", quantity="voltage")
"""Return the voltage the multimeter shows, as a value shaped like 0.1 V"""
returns 6.99 V
